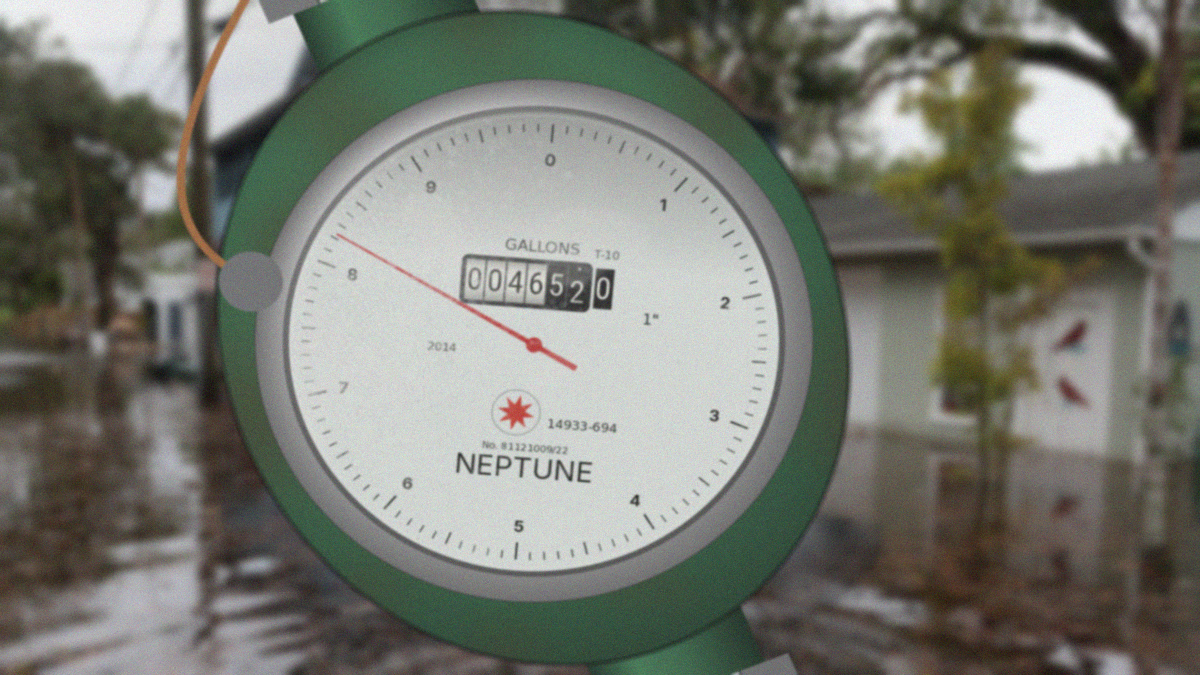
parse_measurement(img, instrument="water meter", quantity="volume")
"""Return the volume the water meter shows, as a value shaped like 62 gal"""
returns 46518.2 gal
